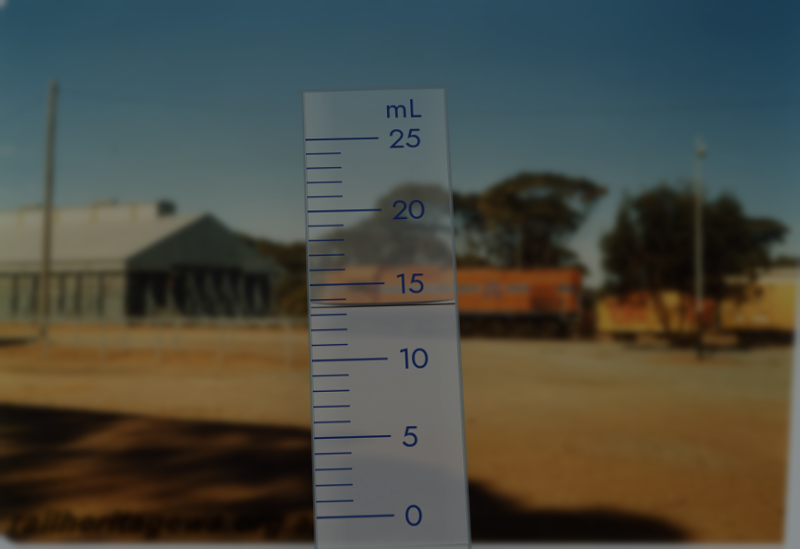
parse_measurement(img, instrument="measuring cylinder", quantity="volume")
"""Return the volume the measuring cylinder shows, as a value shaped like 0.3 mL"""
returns 13.5 mL
